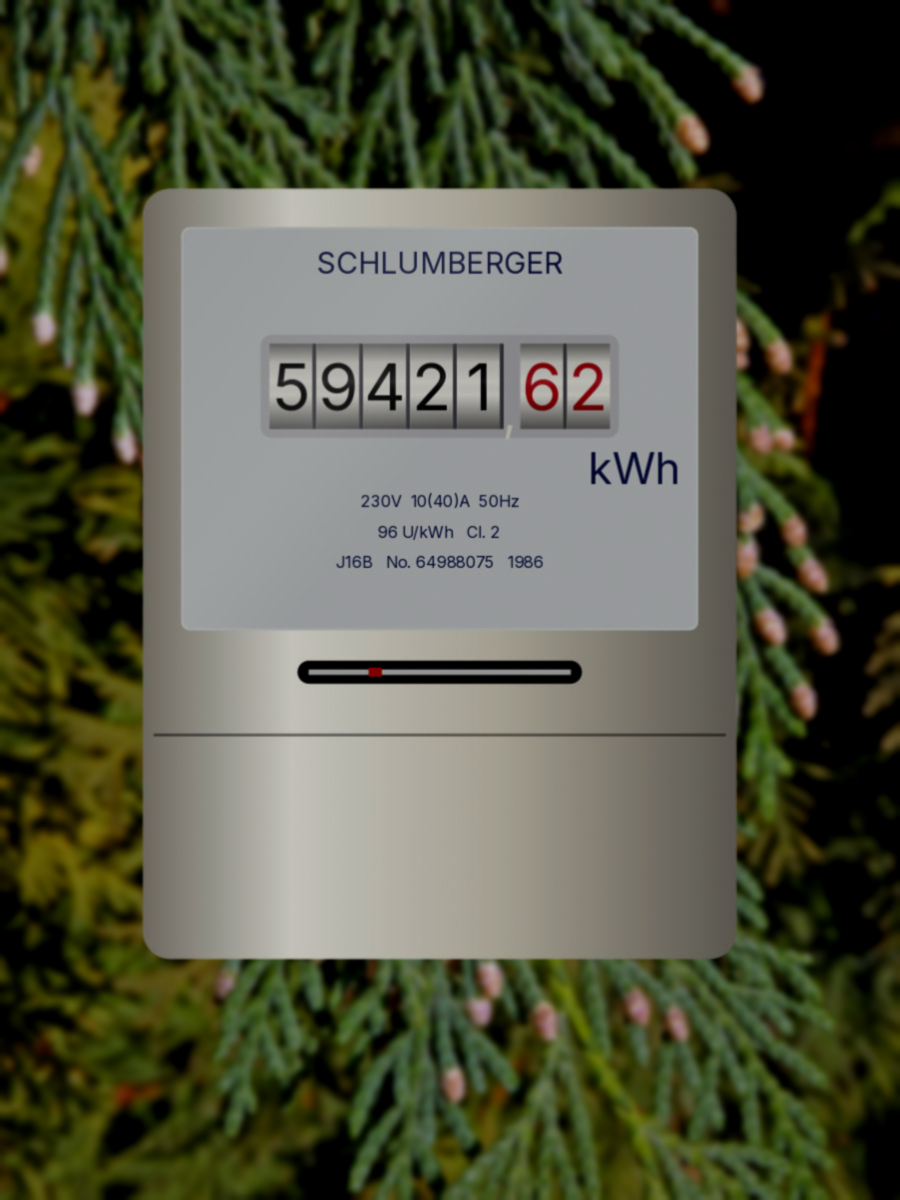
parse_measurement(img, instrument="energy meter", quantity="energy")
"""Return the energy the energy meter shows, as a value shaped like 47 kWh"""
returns 59421.62 kWh
